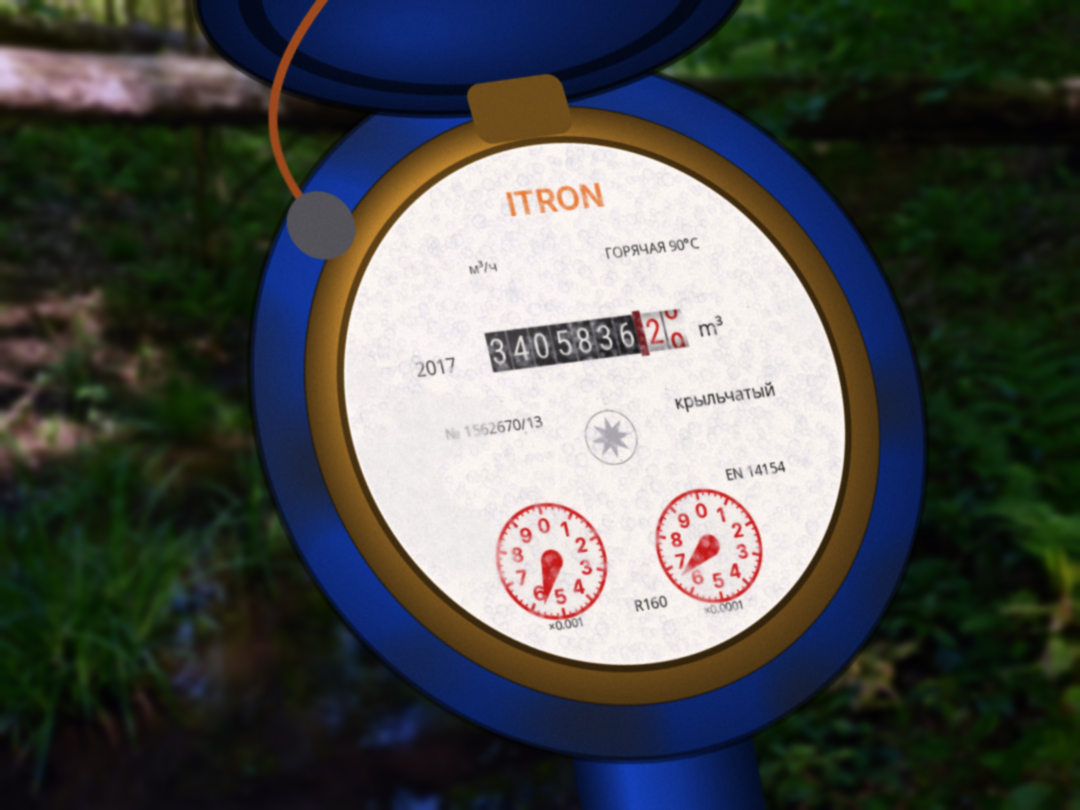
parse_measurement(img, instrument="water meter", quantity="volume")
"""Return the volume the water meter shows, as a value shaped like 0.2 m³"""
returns 3405836.2856 m³
